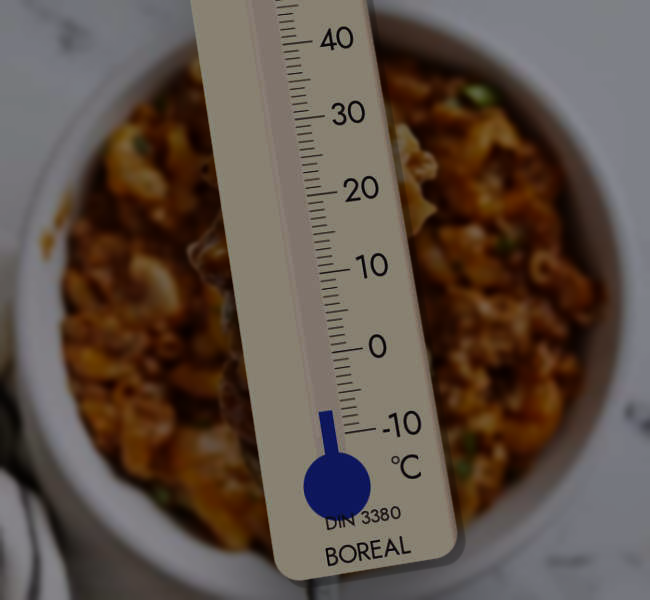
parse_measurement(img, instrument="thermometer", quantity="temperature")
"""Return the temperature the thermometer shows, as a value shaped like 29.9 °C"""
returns -7 °C
